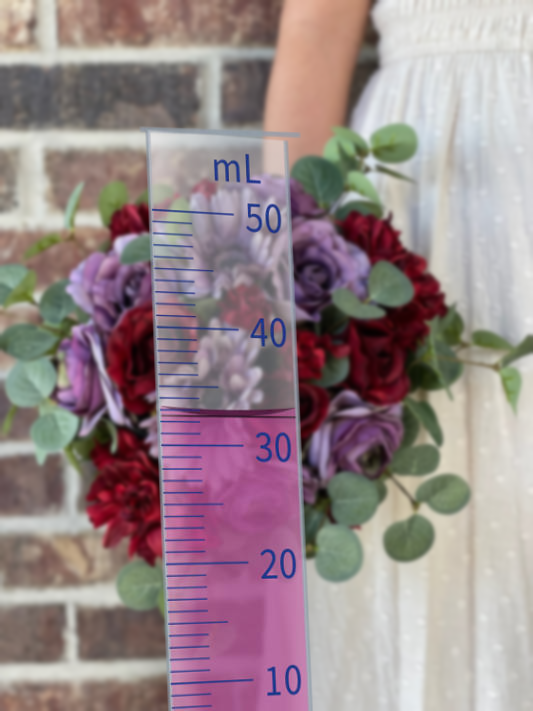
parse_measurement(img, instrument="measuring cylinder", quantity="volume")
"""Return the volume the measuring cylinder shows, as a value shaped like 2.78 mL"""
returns 32.5 mL
